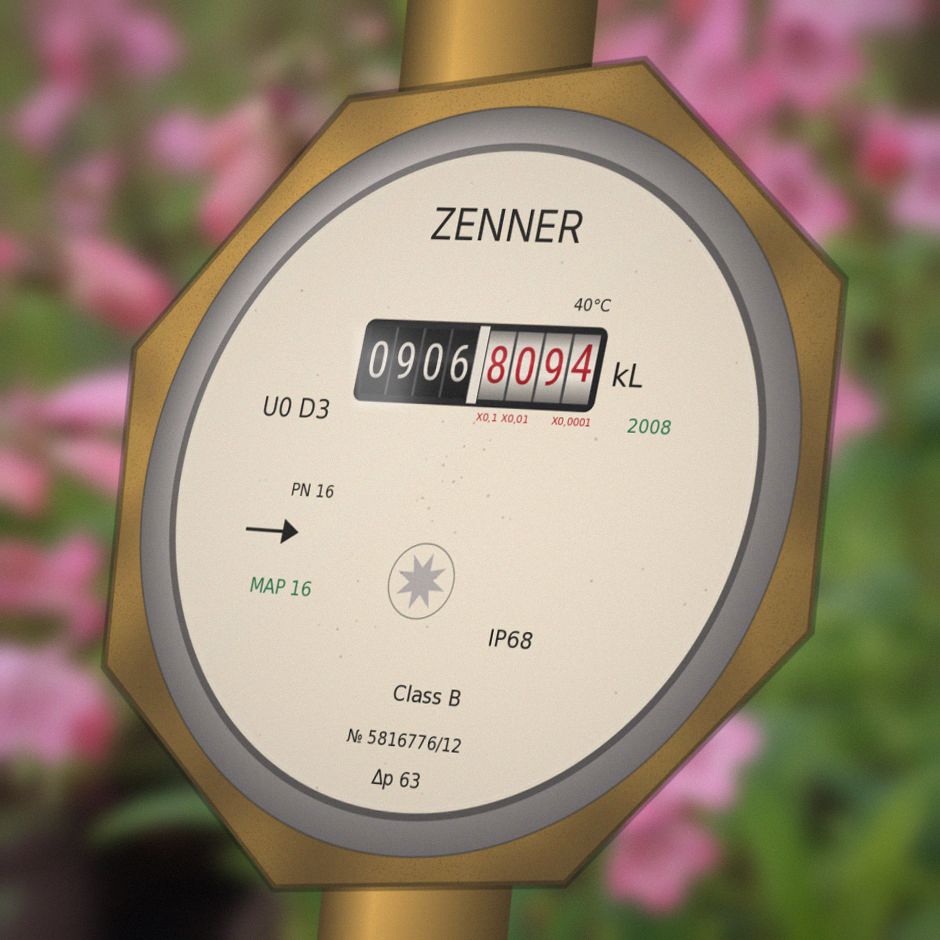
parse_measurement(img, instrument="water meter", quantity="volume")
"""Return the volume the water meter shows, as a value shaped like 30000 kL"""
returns 906.8094 kL
